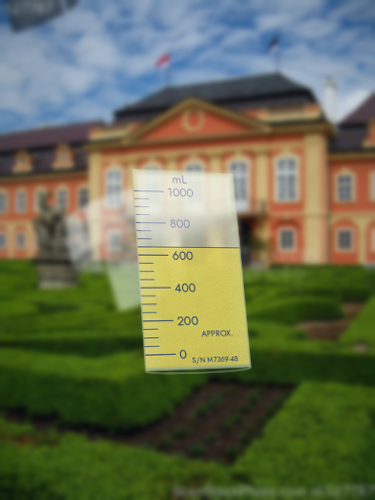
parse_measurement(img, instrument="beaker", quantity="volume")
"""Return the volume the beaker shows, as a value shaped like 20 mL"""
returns 650 mL
